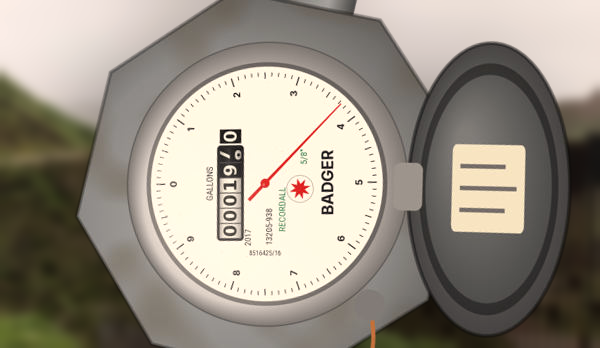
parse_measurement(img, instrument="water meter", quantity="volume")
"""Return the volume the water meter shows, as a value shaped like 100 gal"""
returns 1973.7 gal
